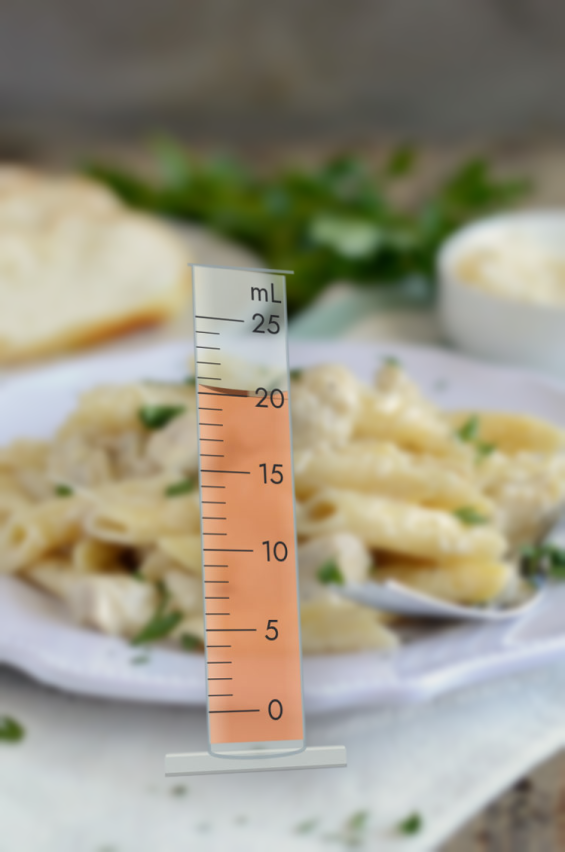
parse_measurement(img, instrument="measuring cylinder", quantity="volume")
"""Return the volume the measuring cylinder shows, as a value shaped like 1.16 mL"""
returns 20 mL
